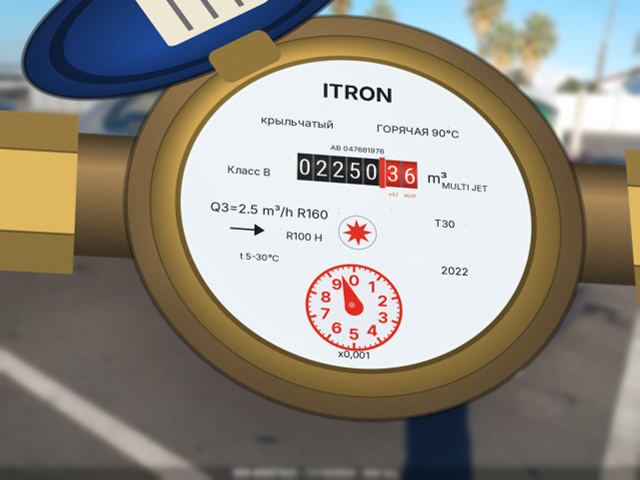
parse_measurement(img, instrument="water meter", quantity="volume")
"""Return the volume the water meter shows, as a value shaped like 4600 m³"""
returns 2250.359 m³
